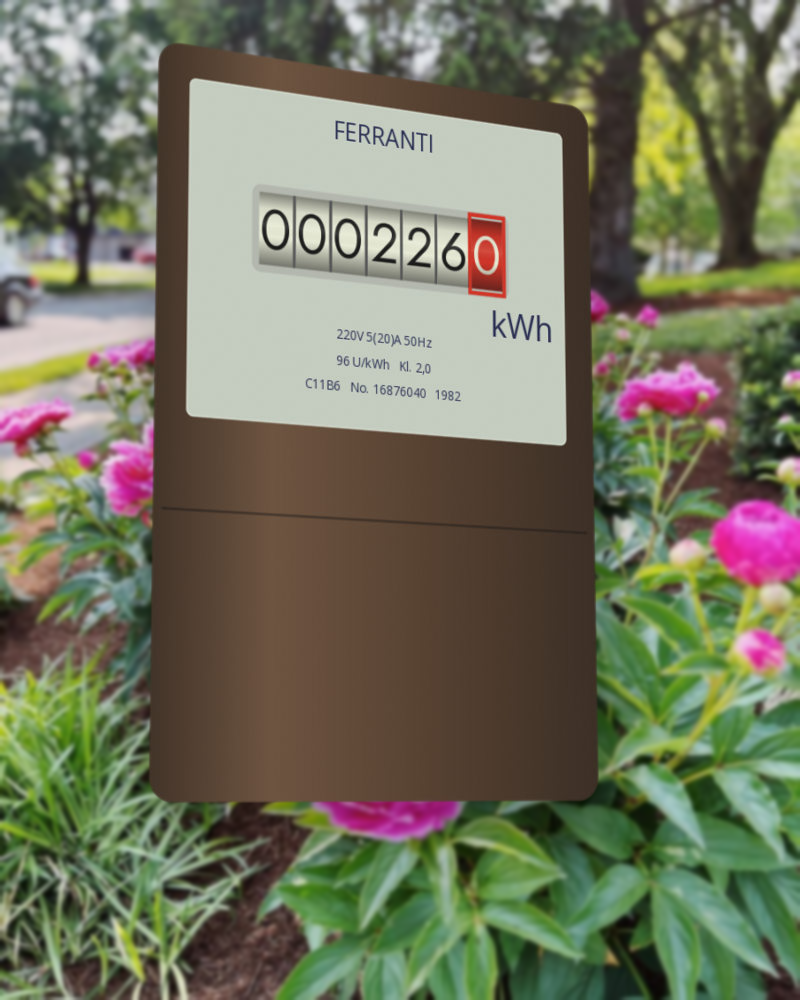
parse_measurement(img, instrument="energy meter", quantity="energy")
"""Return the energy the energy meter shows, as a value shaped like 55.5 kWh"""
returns 226.0 kWh
